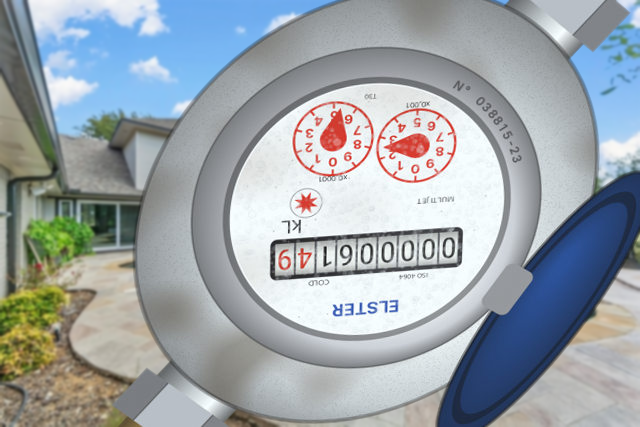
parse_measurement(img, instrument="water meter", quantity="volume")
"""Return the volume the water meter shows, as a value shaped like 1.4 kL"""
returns 61.4925 kL
